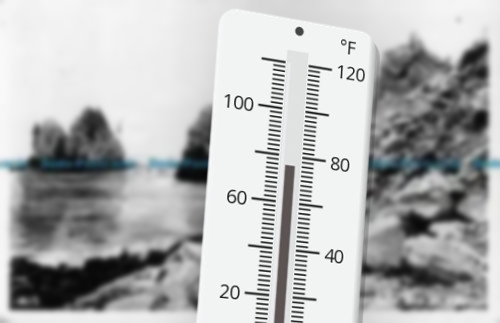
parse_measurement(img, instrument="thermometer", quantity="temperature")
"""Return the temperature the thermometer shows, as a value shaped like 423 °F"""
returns 76 °F
